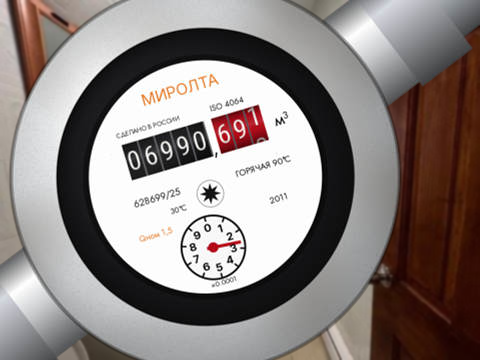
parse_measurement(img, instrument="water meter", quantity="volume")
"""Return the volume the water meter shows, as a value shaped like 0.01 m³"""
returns 6990.6912 m³
